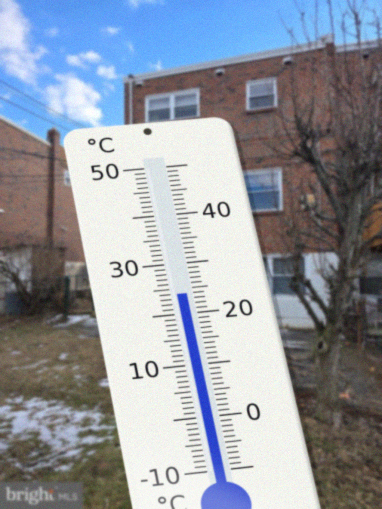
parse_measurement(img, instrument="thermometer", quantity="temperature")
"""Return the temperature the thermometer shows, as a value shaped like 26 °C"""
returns 24 °C
